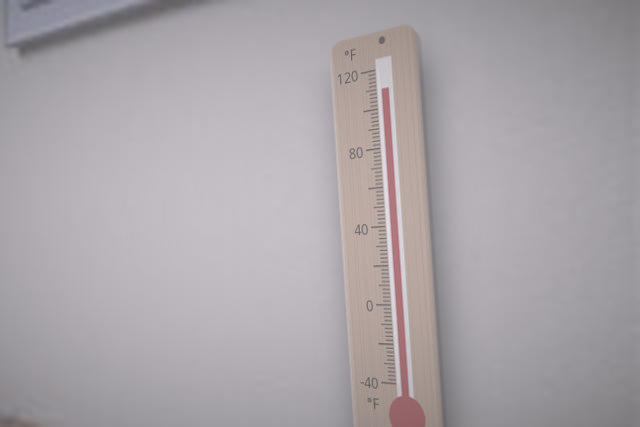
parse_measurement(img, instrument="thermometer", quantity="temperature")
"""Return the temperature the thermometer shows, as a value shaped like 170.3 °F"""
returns 110 °F
